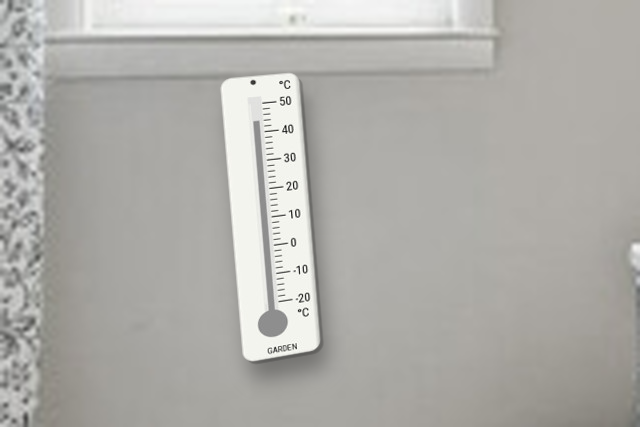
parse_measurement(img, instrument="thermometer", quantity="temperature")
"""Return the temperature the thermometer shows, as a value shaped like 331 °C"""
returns 44 °C
